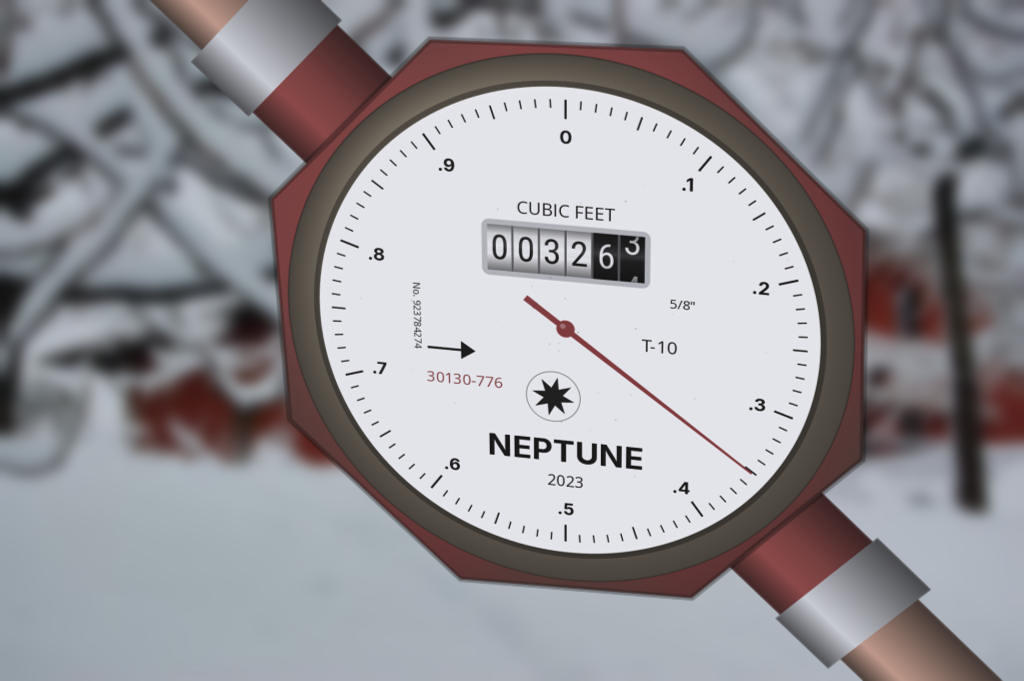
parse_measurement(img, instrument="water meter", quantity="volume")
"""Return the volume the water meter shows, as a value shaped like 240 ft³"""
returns 3263.35 ft³
